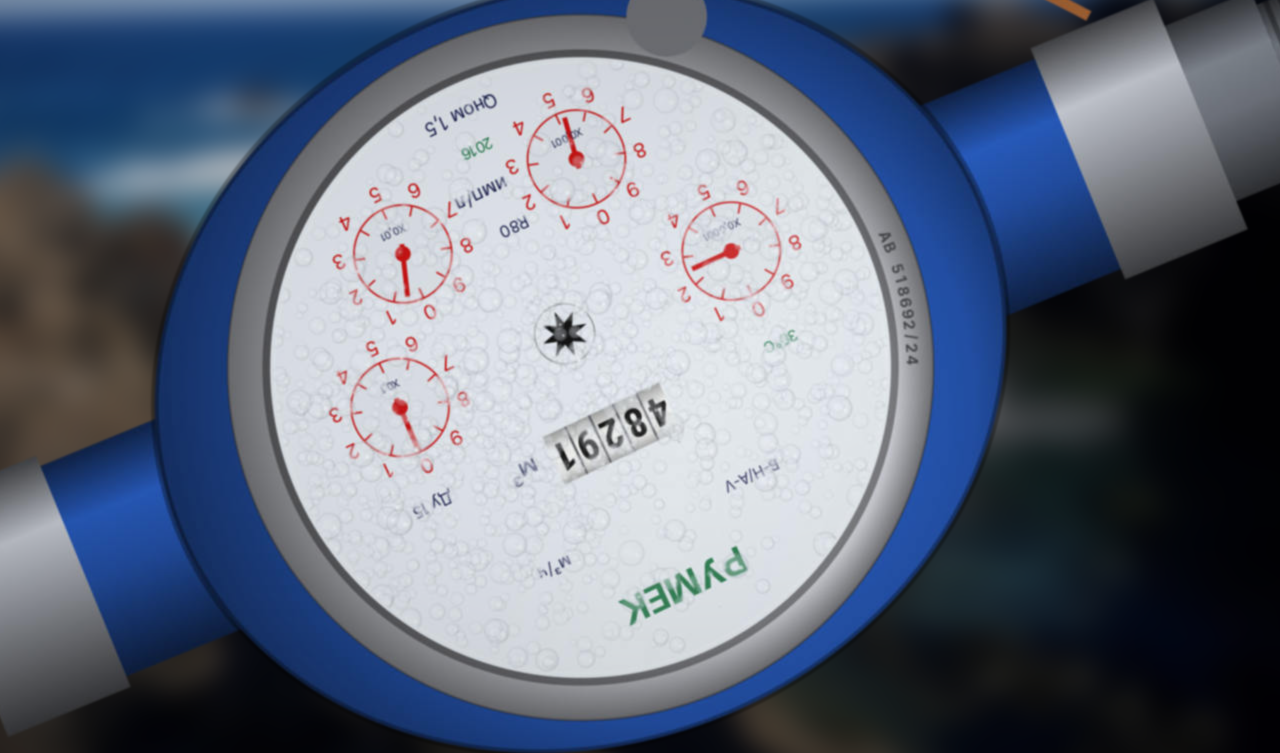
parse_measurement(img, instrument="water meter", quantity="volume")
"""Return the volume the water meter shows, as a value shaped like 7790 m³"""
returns 48291.0052 m³
